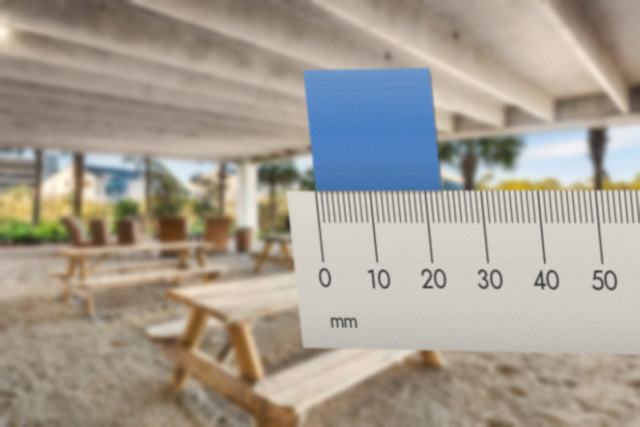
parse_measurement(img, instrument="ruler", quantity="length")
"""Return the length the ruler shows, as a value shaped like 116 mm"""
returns 23 mm
